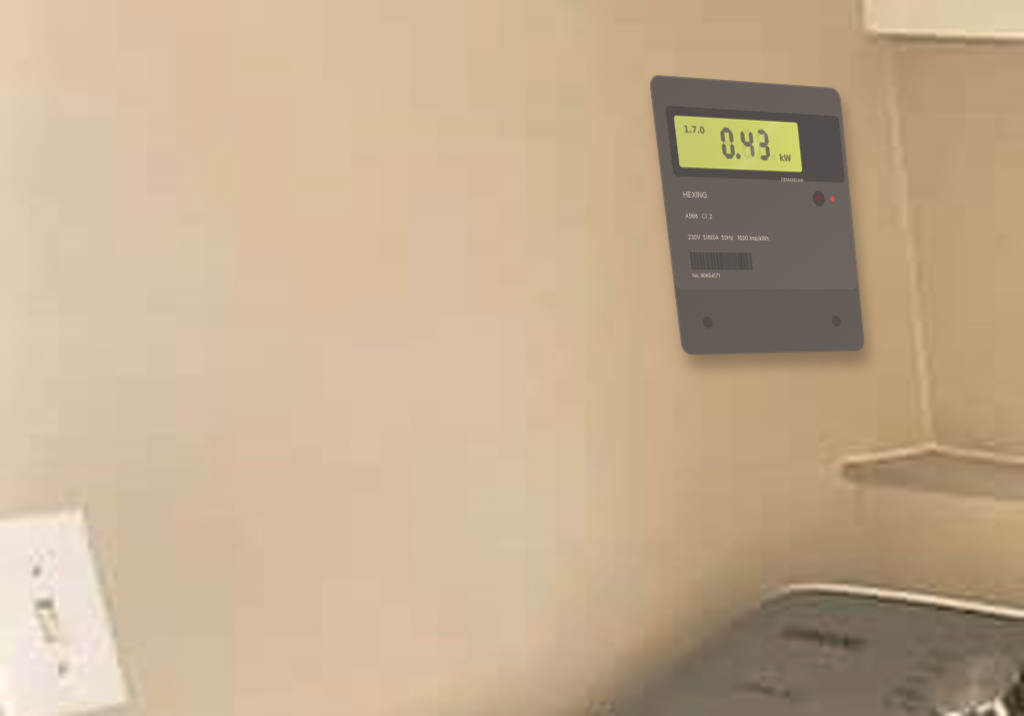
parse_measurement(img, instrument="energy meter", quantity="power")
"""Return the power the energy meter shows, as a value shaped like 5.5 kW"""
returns 0.43 kW
